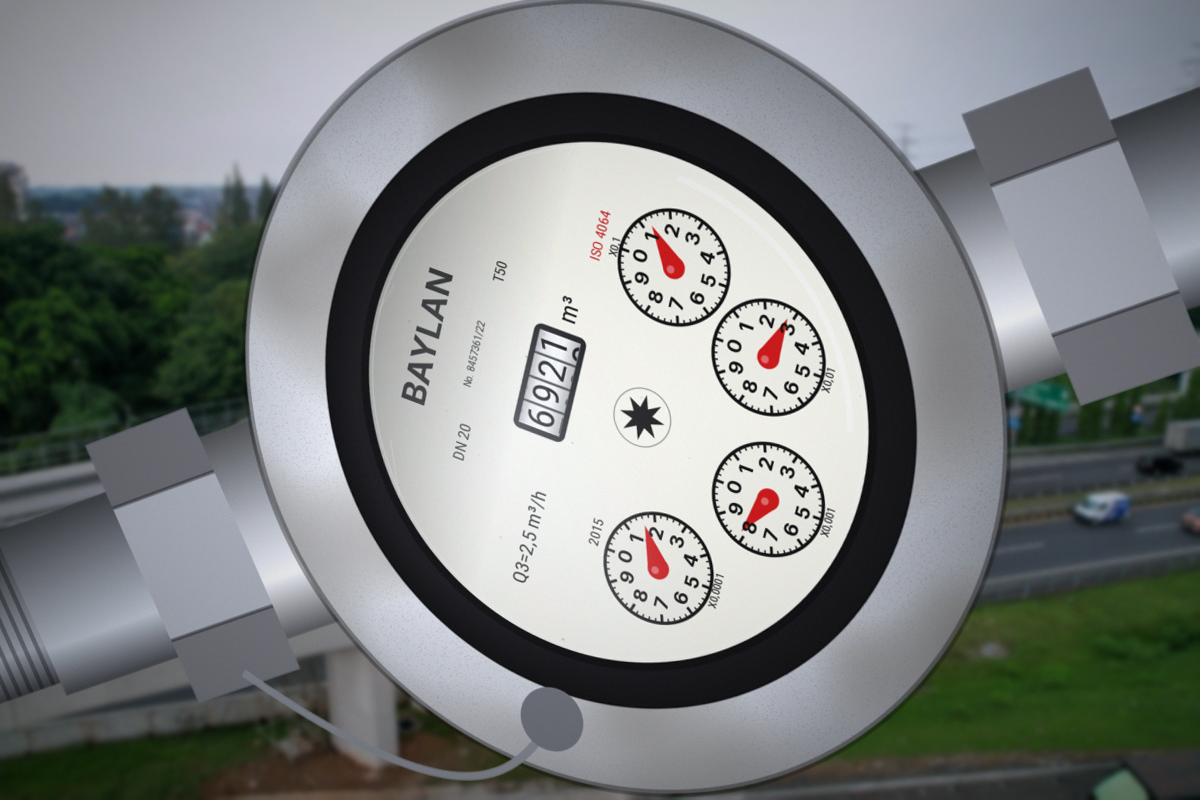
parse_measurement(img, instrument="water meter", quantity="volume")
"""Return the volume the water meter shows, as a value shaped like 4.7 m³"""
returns 6921.1281 m³
